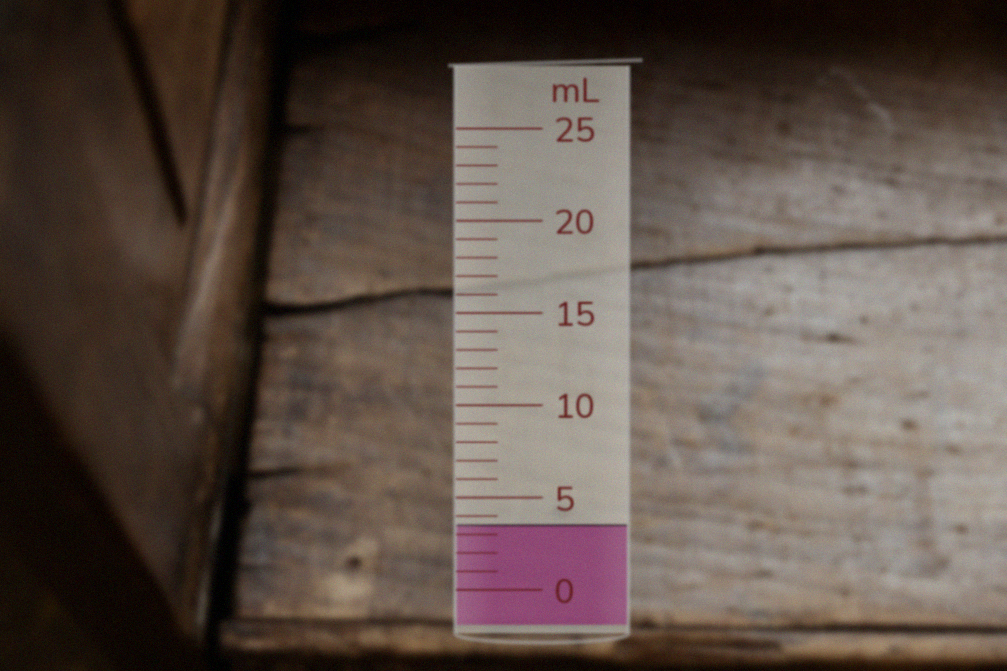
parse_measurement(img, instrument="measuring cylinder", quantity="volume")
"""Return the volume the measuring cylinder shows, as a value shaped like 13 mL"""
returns 3.5 mL
